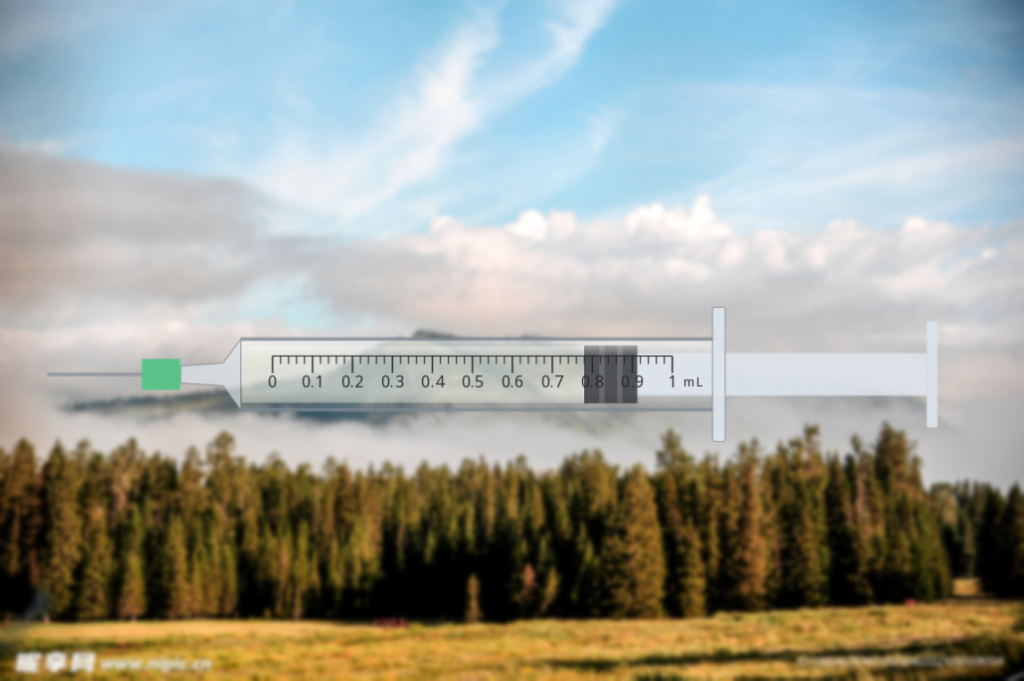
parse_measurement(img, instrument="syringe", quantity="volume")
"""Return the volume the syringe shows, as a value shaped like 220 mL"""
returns 0.78 mL
